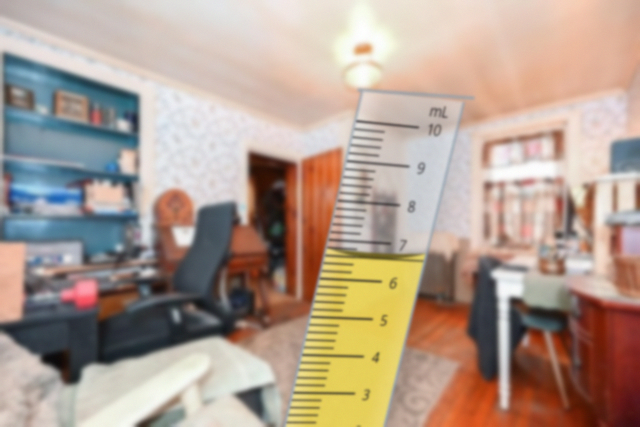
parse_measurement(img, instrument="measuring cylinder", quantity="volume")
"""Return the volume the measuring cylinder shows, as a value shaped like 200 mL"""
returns 6.6 mL
